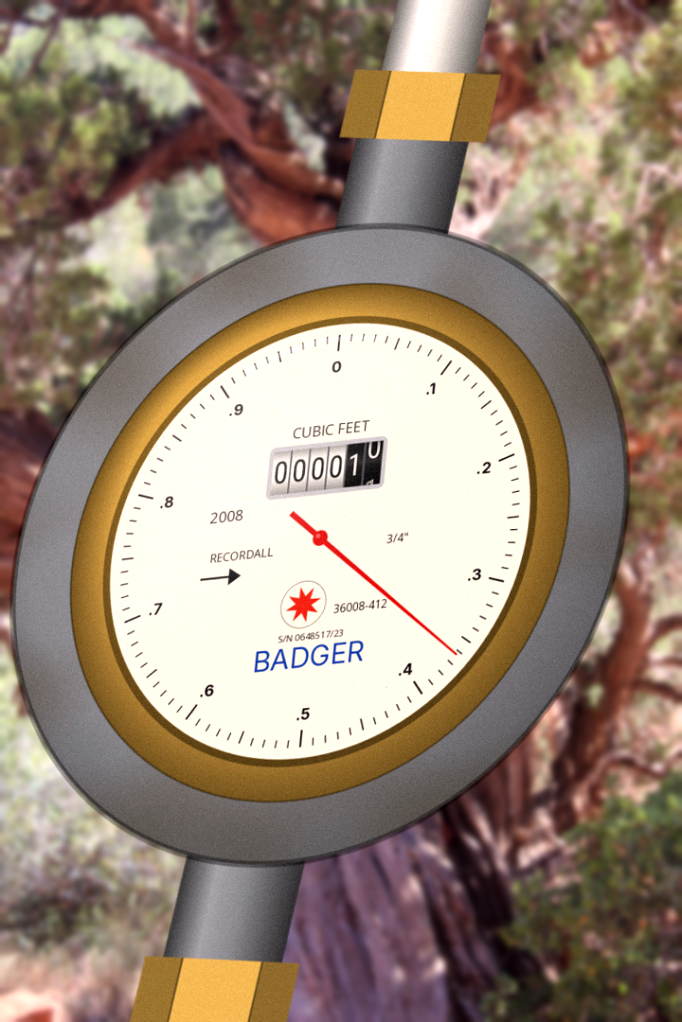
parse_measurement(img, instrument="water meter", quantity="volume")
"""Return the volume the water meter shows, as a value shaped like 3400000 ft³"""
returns 10.36 ft³
